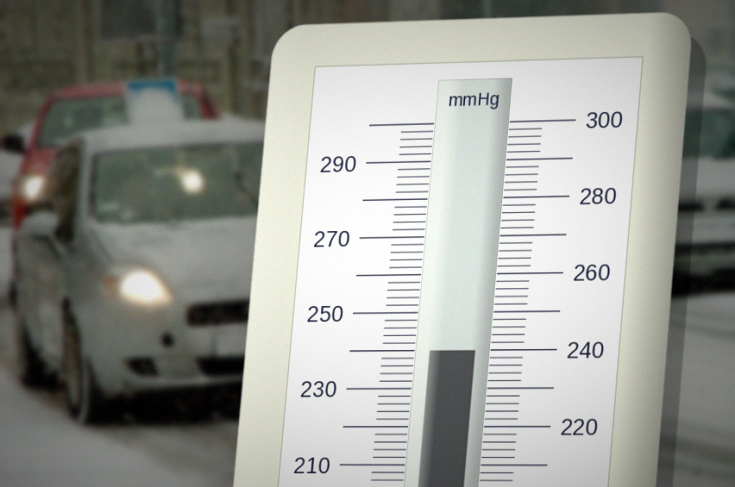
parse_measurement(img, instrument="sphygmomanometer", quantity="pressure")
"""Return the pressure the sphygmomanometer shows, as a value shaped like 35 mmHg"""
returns 240 mmHg
